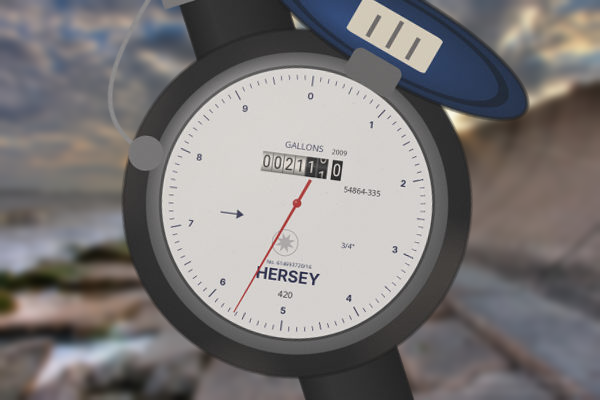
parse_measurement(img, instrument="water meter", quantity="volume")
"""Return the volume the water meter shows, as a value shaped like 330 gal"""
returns 21105.6 gal
